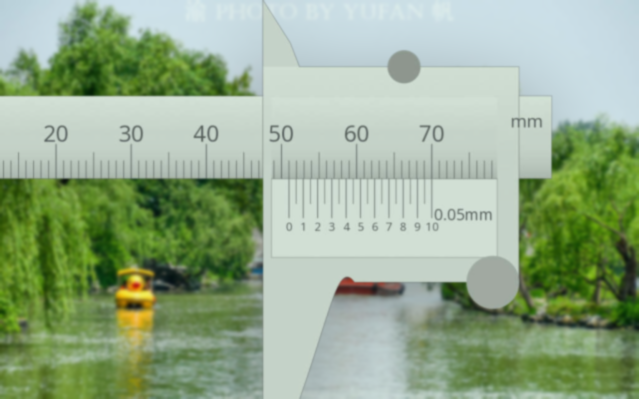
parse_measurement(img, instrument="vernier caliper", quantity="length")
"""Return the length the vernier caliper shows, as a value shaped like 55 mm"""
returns 51.0 mm
